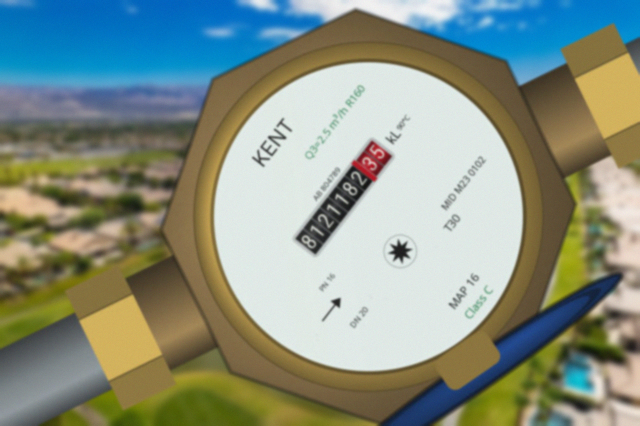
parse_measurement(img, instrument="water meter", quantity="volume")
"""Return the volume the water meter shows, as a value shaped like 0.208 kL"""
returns 8121182.35 kL
